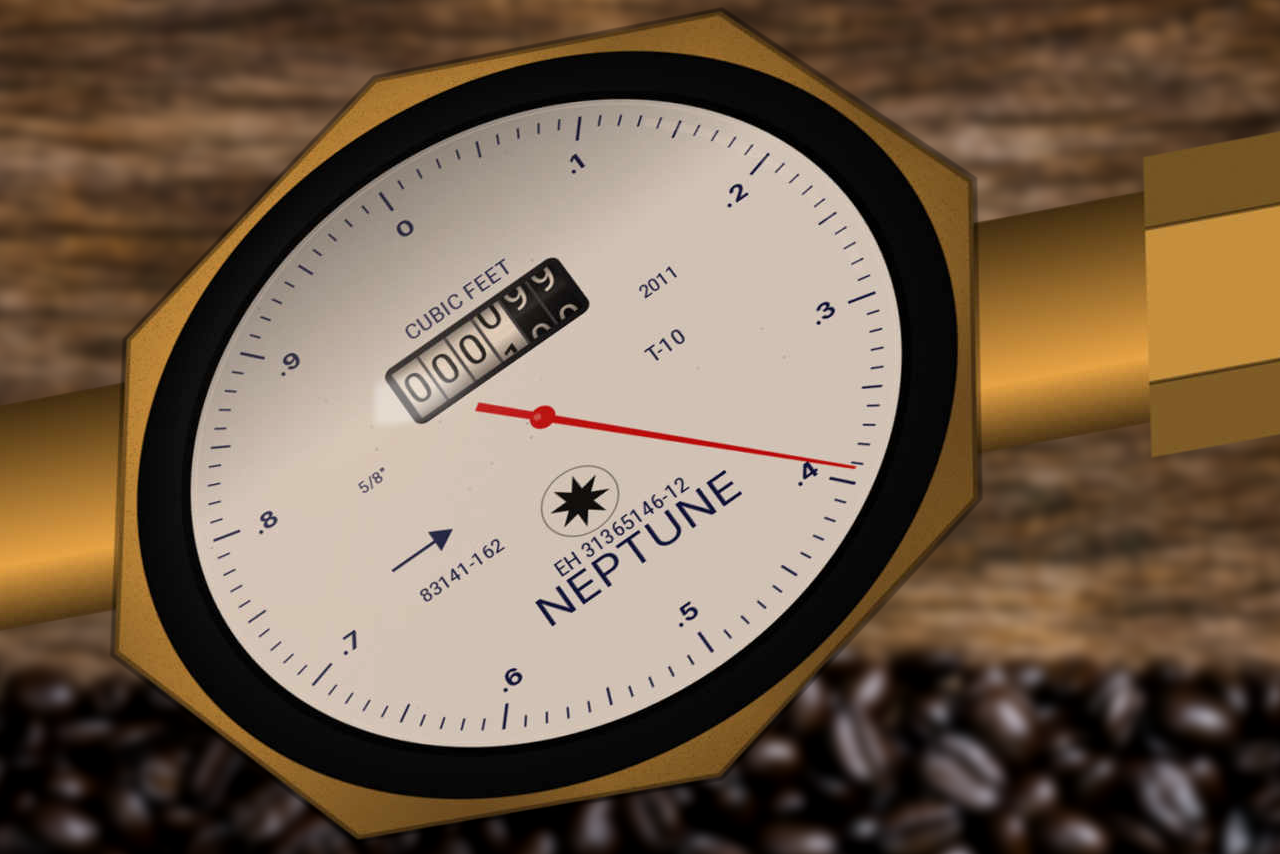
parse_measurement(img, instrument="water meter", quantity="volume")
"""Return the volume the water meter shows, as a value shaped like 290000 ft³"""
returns 99.39 ft³
